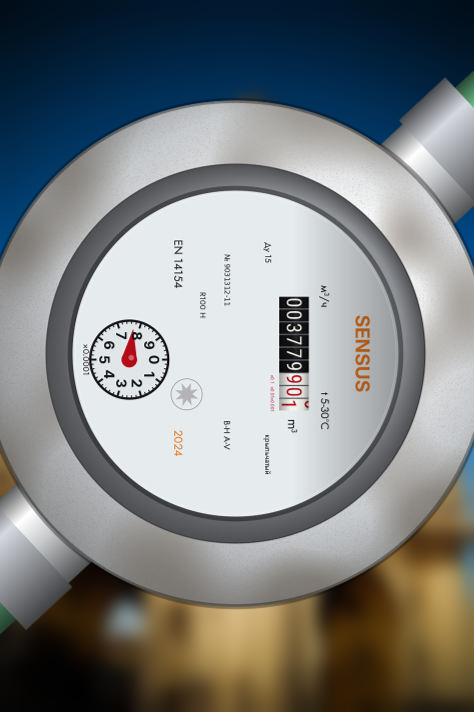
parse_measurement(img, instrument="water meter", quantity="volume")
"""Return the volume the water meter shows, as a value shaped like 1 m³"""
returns 3779.9007 m³
